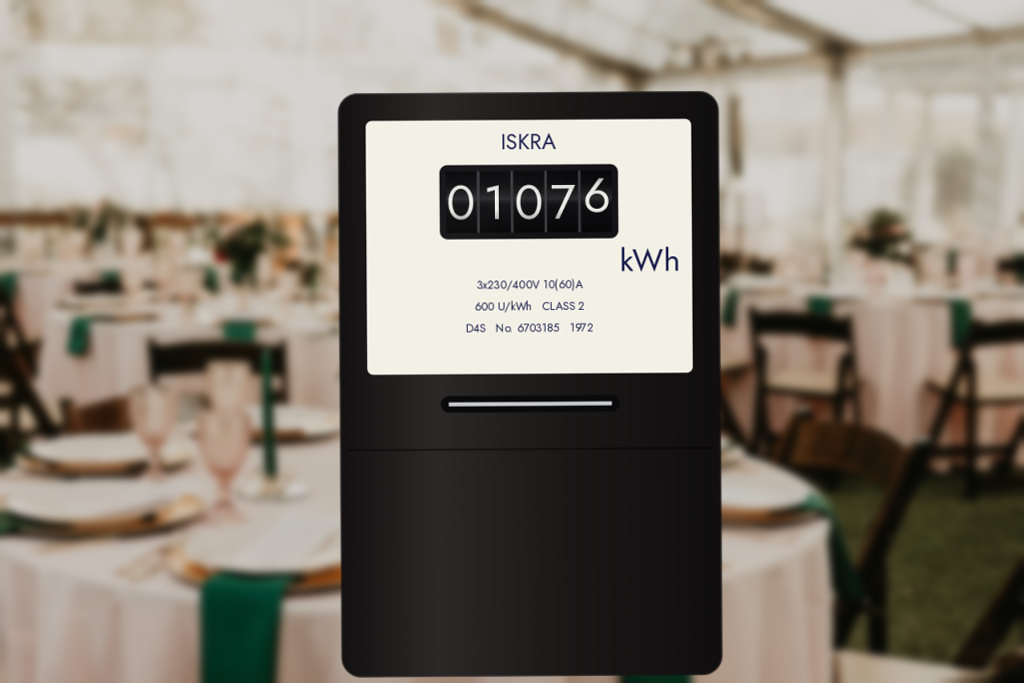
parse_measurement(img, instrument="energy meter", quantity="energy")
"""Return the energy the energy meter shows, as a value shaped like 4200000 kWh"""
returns 1076 kWh
